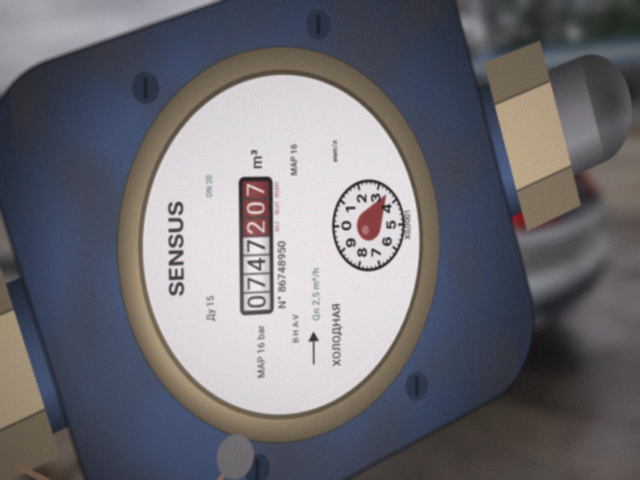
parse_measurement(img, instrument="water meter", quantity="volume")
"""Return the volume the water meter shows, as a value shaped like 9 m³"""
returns 747.2073 m³
